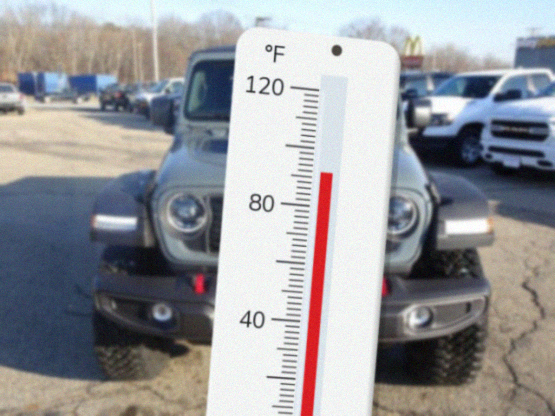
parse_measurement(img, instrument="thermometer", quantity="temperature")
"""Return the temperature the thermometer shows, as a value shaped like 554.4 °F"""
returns 92 °F
